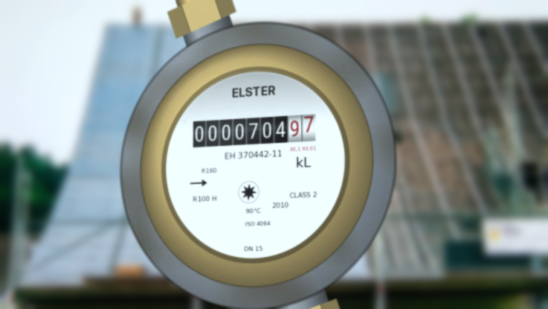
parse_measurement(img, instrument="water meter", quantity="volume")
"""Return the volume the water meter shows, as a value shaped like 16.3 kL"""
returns 704.97 kL
